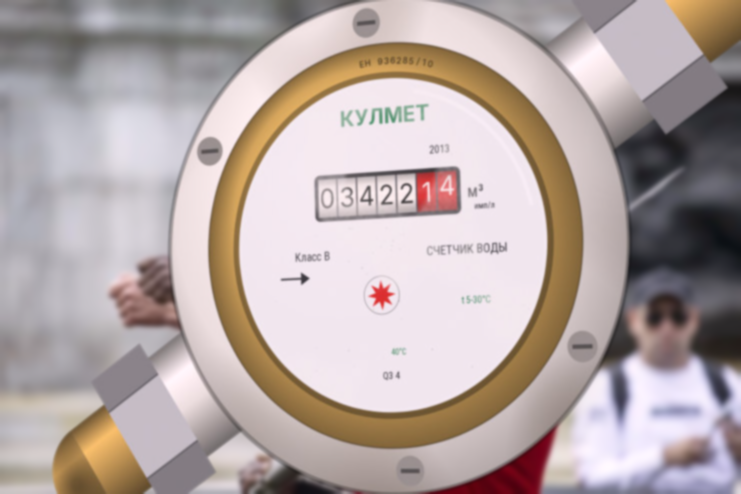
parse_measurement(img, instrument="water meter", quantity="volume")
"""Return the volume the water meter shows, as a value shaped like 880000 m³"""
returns 3422.14 m³
